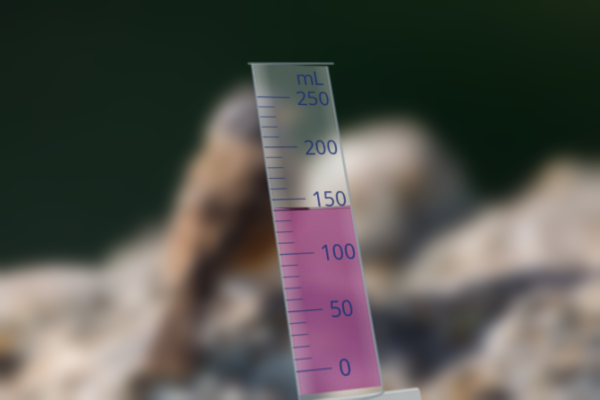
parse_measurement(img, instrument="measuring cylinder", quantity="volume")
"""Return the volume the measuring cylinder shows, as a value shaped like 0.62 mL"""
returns 140 mL
